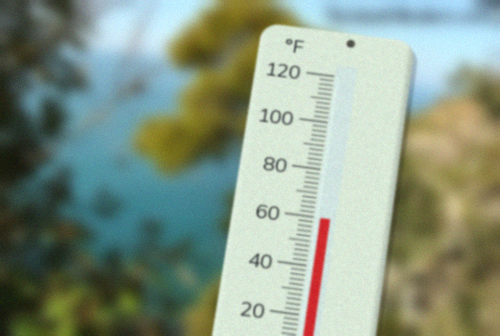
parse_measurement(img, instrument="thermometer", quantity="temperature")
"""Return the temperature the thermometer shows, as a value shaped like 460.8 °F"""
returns 60 °F
